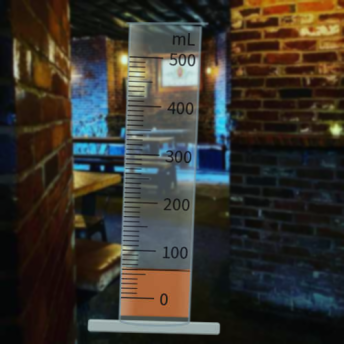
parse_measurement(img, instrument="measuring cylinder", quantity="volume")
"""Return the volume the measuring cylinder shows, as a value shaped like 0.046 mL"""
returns 60 mL
